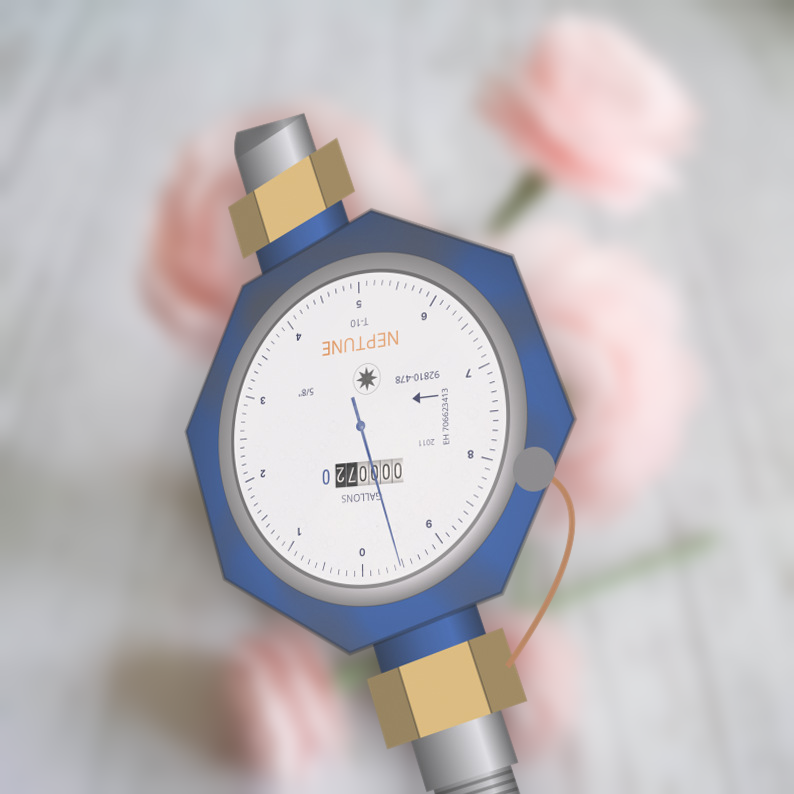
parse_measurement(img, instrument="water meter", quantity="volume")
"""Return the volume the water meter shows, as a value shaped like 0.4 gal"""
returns 719.5 gal
